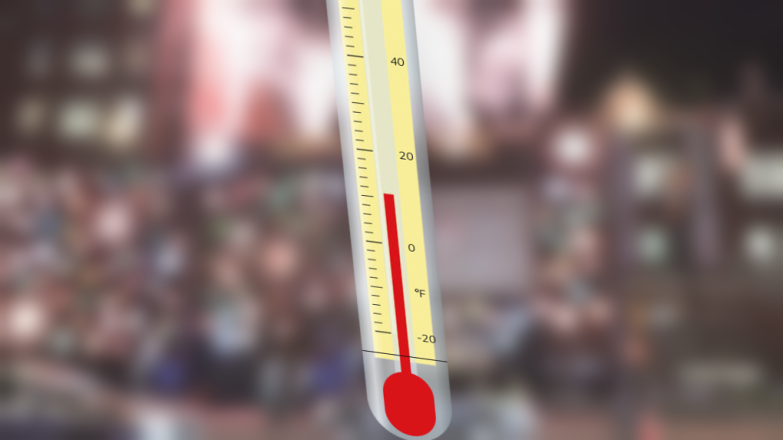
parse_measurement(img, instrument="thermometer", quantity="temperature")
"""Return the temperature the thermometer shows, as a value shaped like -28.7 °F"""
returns 11 °F
